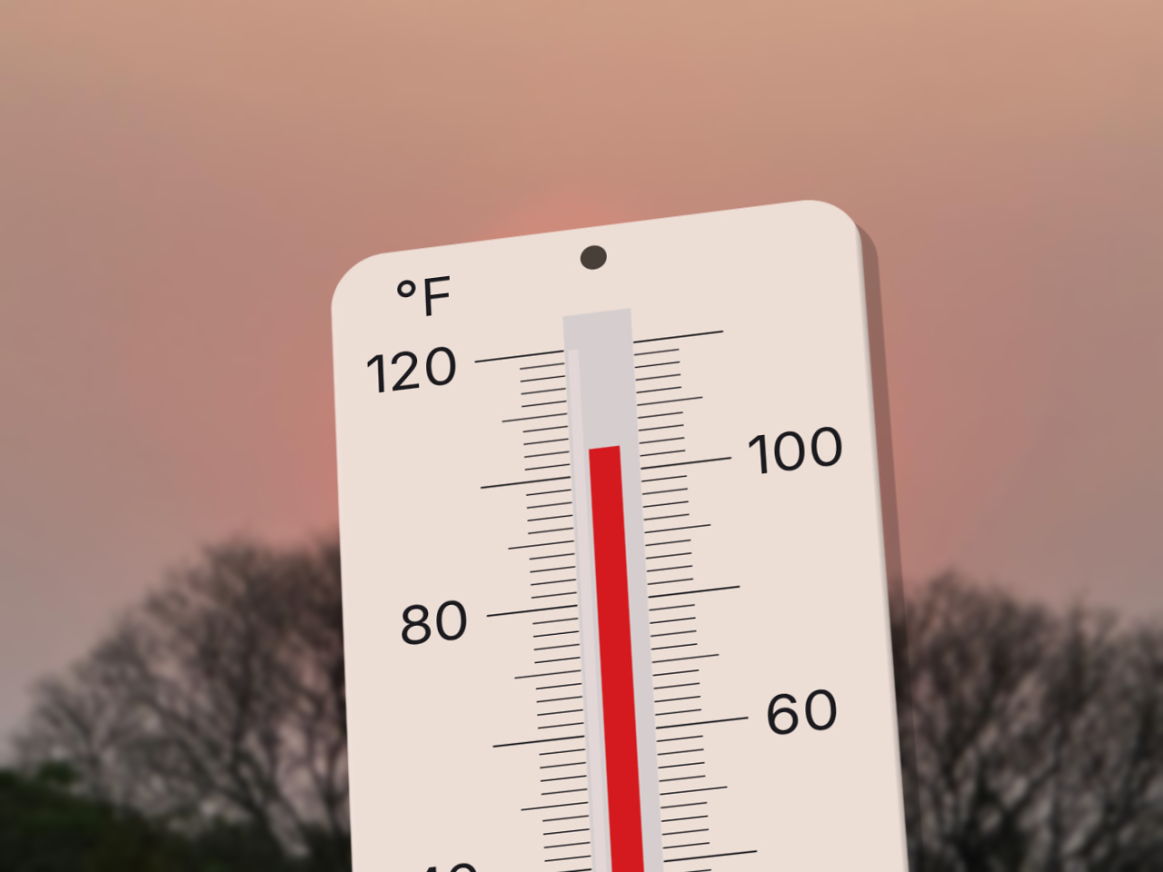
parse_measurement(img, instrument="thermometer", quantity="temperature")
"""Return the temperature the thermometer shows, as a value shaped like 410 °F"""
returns 104 °F
